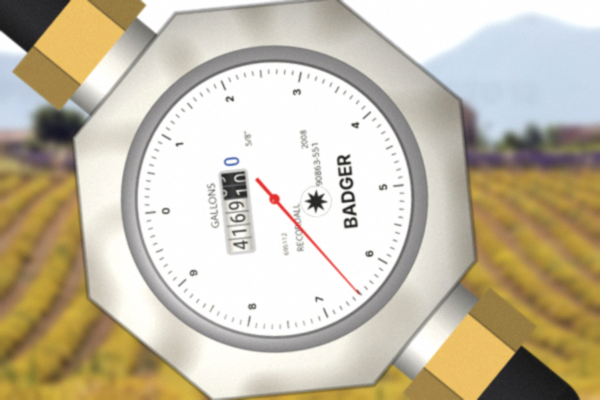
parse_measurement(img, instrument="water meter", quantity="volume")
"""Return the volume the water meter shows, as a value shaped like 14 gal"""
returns 4169096.5 gal
